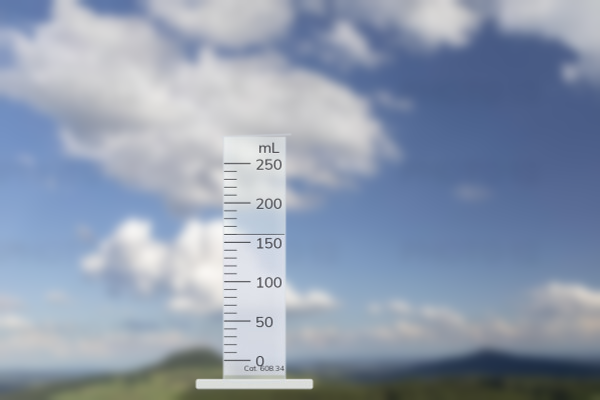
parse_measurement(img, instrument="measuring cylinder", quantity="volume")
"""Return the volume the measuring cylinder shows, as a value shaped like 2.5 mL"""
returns 160 mL
